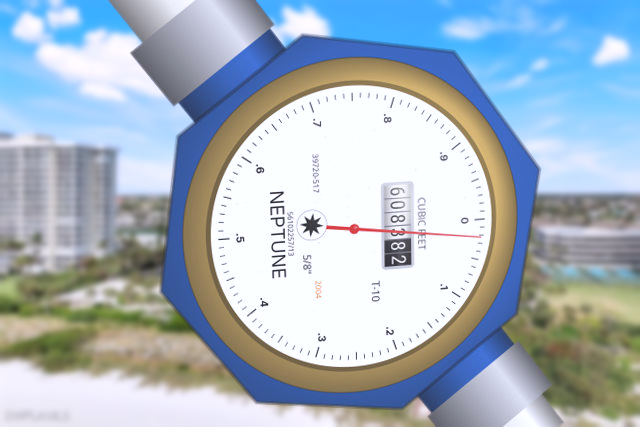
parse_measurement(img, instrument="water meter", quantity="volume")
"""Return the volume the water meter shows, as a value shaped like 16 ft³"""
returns 608382.02 ft³
